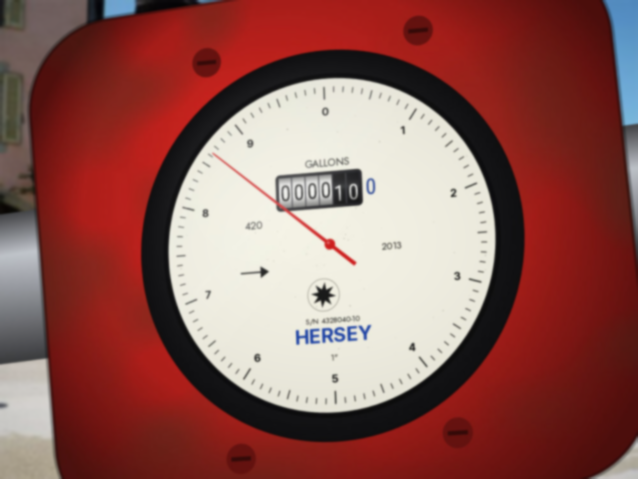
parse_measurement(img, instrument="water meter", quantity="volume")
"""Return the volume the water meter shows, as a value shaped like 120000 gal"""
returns 98.6 gal
